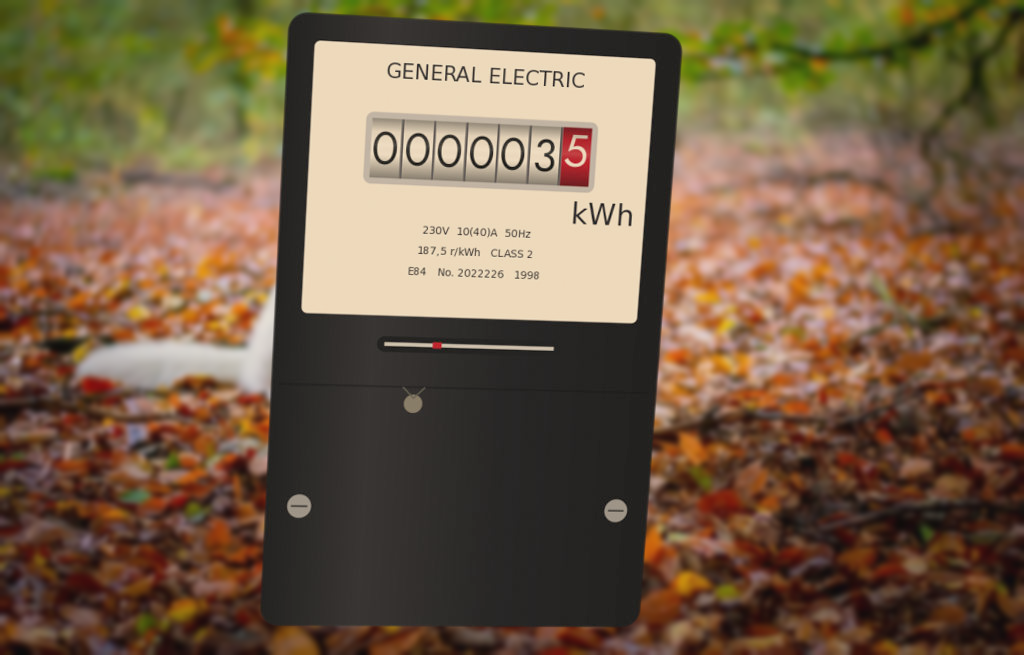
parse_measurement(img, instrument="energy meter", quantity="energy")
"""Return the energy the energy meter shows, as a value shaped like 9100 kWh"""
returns 3.5 kWh
